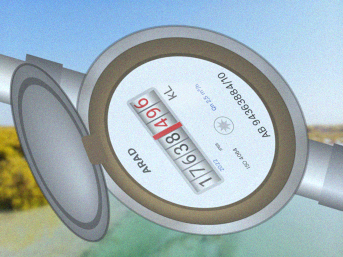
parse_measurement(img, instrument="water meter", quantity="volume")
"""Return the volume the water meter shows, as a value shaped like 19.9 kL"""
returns 17638.496 kL
